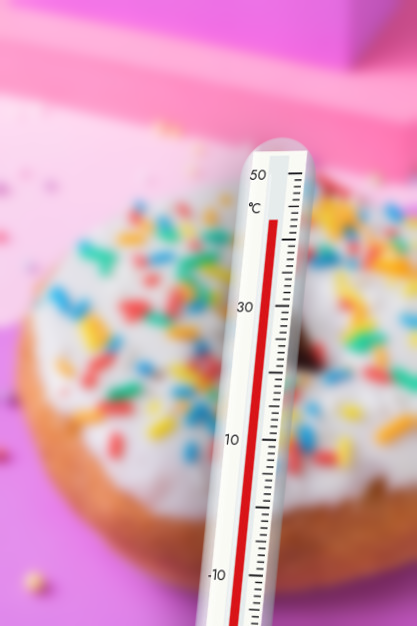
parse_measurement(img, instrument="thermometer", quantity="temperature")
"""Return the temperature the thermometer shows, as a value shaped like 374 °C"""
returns 43 °C
